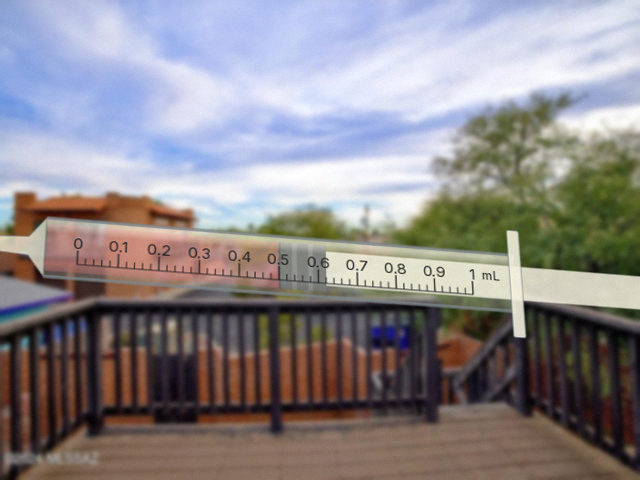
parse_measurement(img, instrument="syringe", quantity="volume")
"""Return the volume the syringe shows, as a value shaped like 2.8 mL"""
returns 0.5 mL
